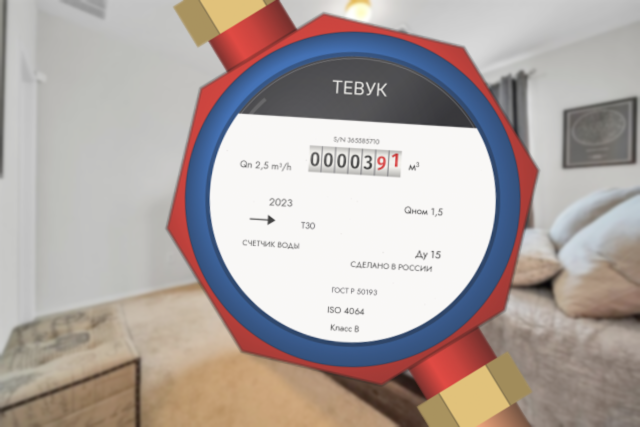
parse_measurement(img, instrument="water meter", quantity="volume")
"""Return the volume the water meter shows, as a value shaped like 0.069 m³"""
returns 3.91 m³
